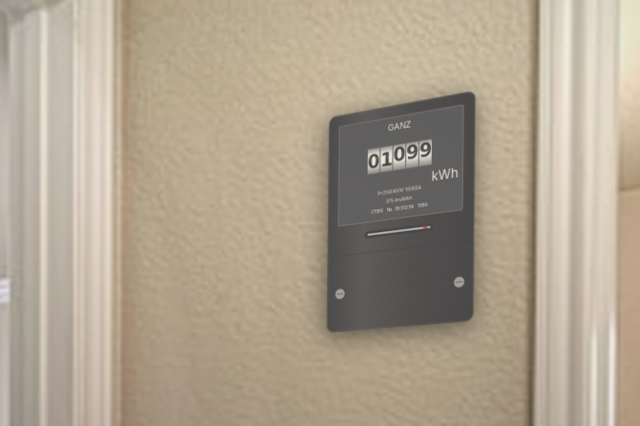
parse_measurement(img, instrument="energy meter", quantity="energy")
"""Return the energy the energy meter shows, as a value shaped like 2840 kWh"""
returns 1099 kWh
